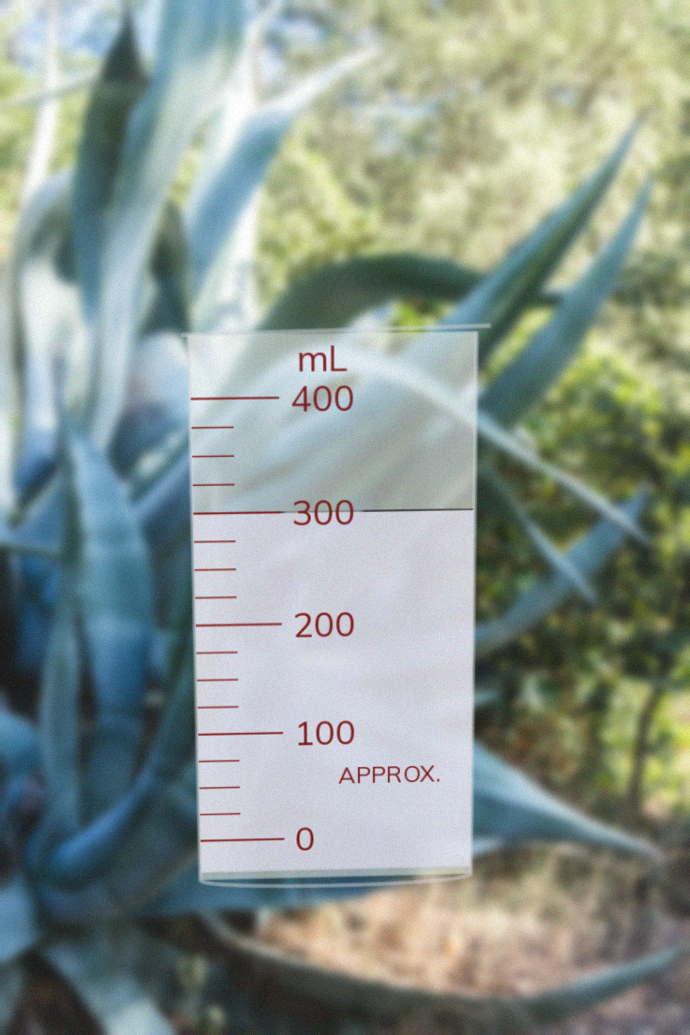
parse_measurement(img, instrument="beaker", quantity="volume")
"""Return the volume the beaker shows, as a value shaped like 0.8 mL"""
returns 300 mL
